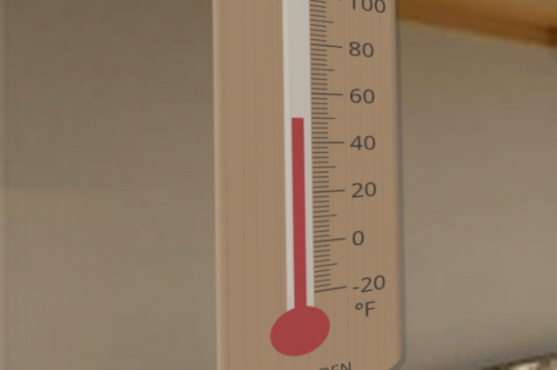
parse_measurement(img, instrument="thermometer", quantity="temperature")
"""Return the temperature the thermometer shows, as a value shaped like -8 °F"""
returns 50 °F
